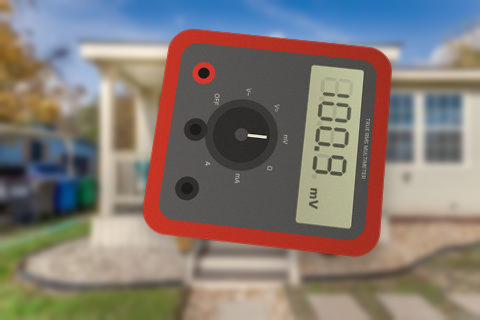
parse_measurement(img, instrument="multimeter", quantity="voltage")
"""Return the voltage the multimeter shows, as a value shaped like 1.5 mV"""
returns 100.9 mV
